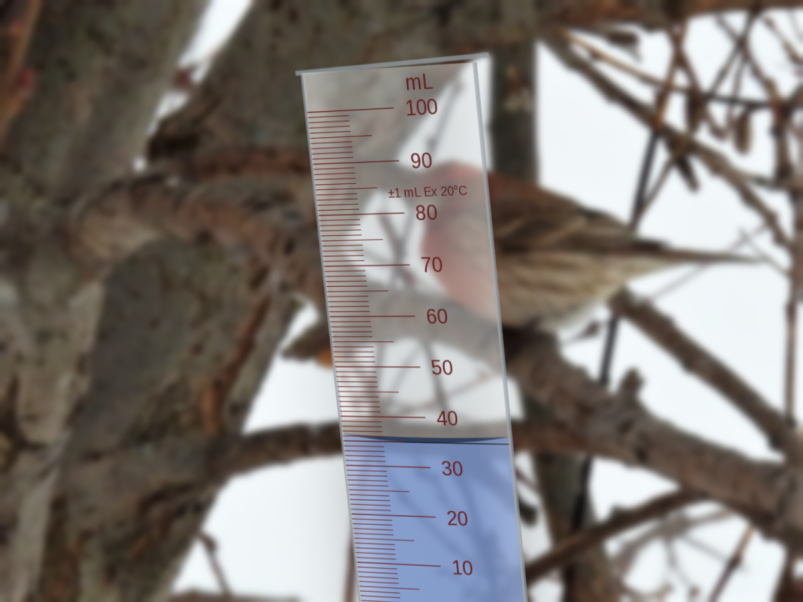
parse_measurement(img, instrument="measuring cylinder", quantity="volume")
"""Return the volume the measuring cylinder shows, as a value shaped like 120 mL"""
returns 35 mL
